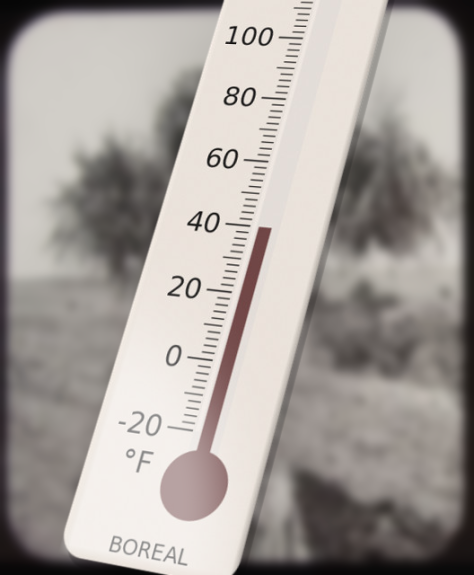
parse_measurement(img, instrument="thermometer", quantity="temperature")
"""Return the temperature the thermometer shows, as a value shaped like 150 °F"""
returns 40 °F
